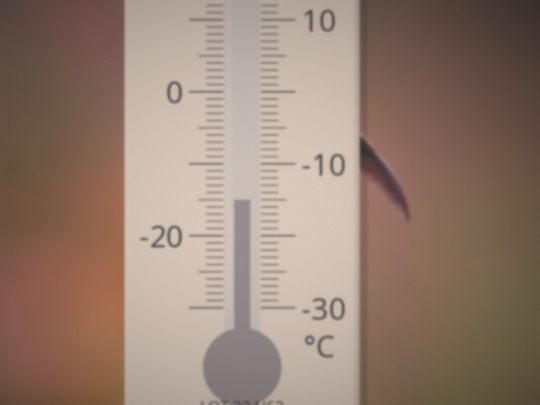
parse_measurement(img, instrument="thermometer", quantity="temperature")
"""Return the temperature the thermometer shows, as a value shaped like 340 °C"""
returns -15 °C
